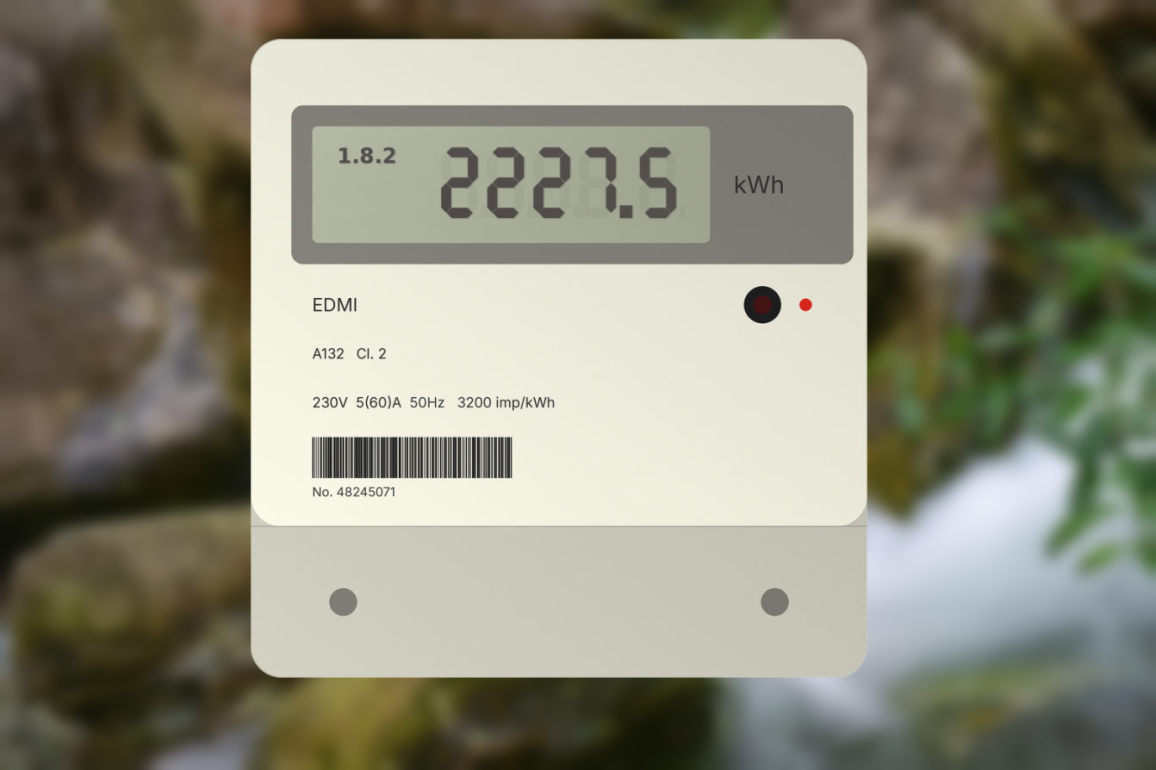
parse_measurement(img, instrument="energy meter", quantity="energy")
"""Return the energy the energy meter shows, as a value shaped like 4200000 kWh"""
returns 2227.5 kWh
